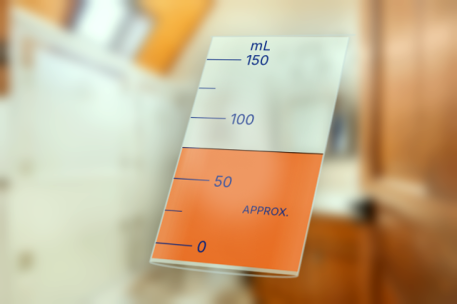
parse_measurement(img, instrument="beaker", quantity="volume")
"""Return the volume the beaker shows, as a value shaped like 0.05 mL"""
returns 75 mL
